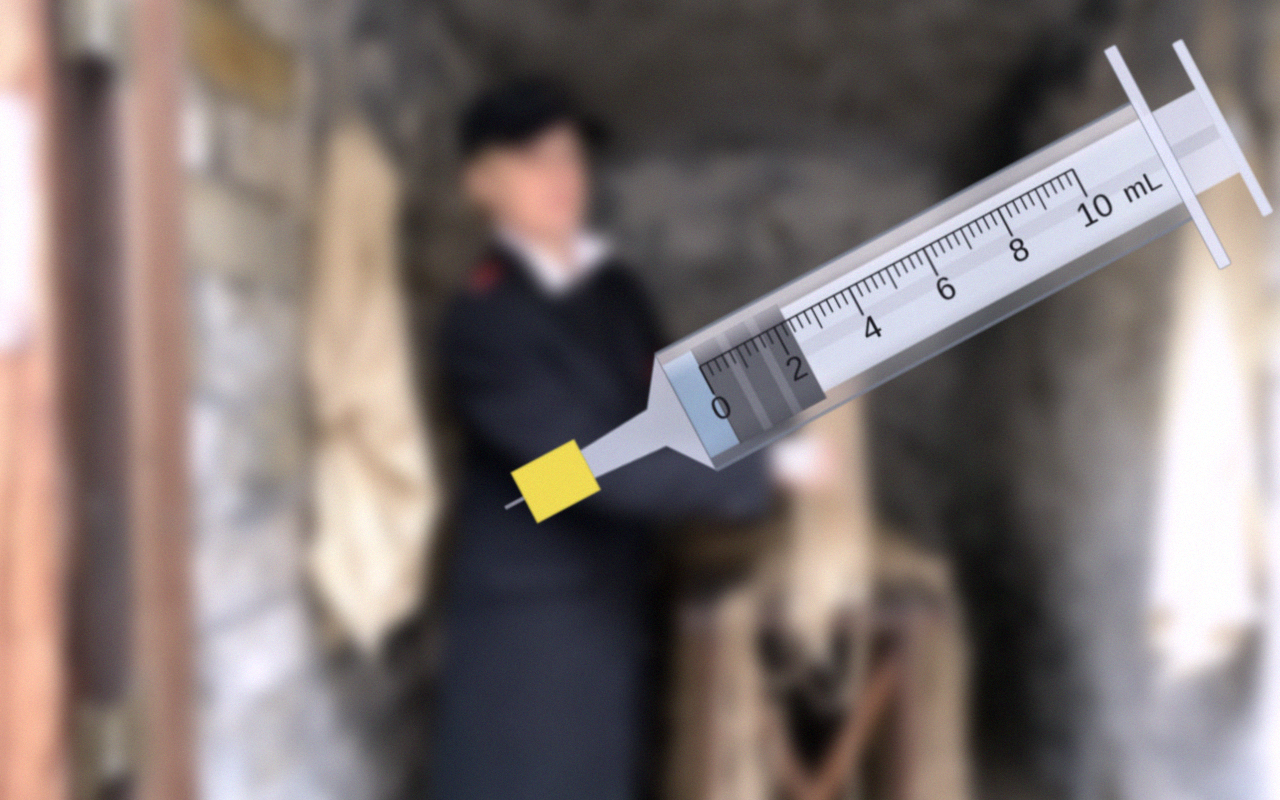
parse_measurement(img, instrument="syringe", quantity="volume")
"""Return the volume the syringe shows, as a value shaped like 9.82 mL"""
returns 0 mL
